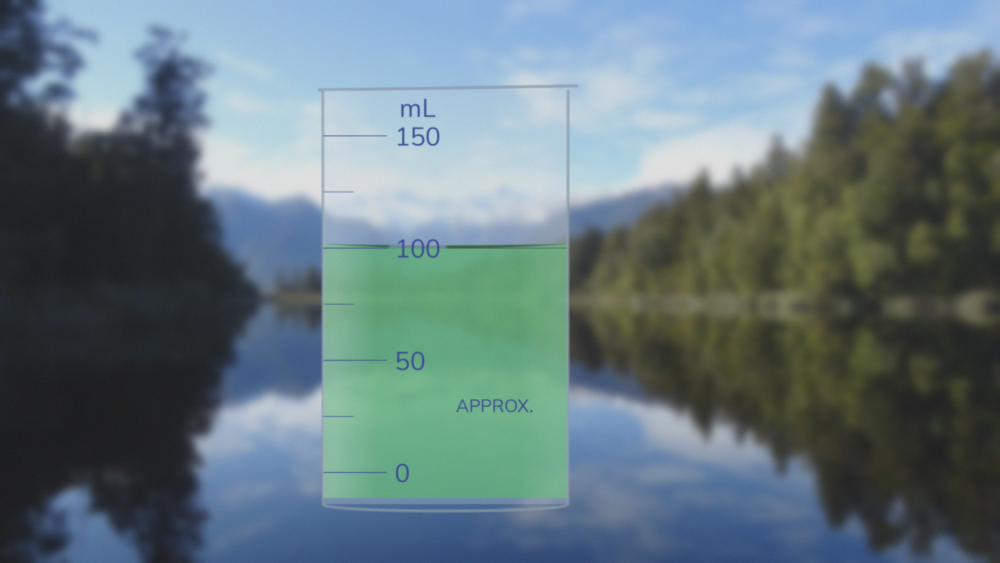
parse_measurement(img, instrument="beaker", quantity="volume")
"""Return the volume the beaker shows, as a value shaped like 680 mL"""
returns 100 mL
